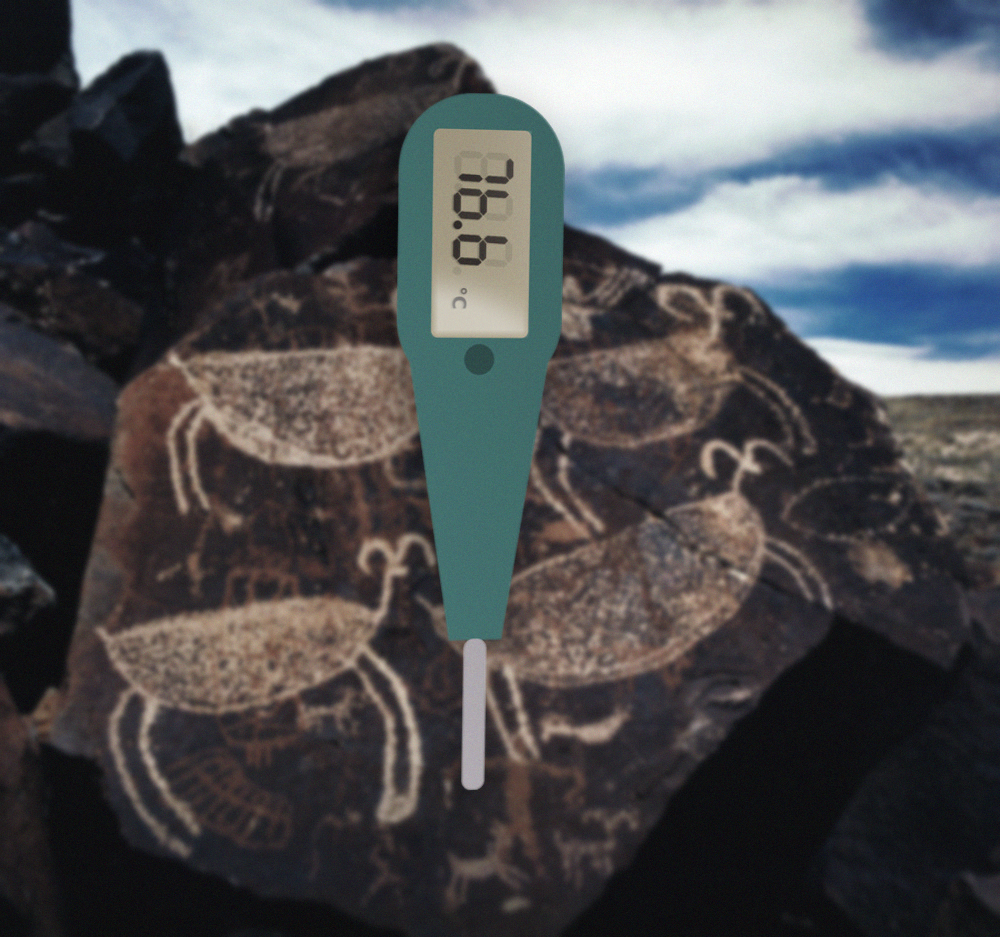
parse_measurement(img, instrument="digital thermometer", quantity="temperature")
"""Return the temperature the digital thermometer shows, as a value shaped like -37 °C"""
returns 76.6 °C
